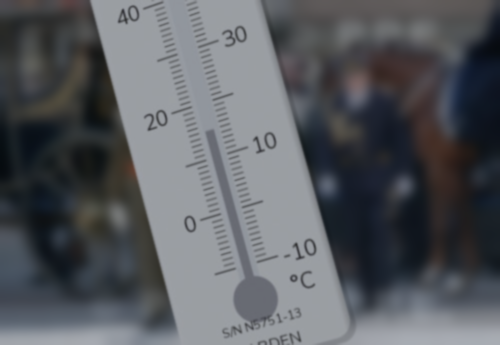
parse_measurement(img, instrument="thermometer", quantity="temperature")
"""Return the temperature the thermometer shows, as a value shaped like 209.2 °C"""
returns 15 °C
